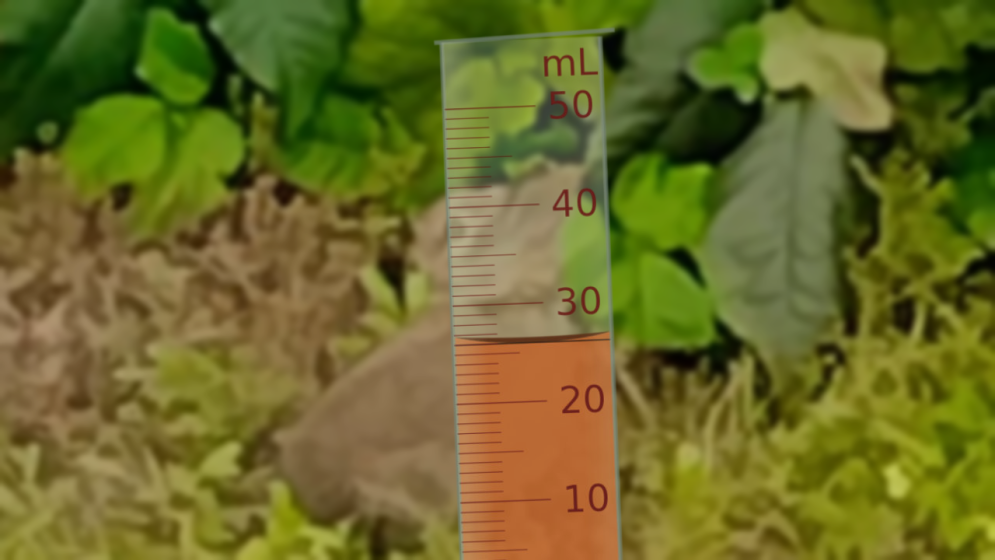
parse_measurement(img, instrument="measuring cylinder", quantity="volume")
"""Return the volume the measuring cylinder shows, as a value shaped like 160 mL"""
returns 26 mL
